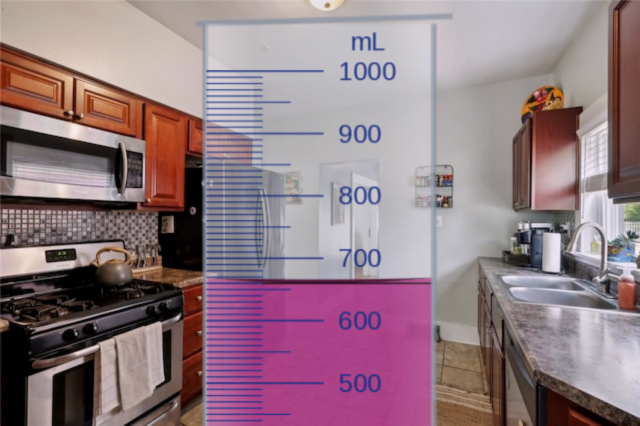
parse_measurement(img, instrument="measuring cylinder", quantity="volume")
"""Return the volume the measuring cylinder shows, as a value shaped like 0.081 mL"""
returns 660 mL
